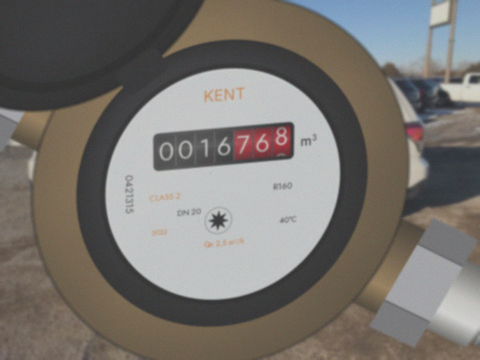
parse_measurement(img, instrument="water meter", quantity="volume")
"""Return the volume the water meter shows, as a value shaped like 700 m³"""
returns 16.768 m³
